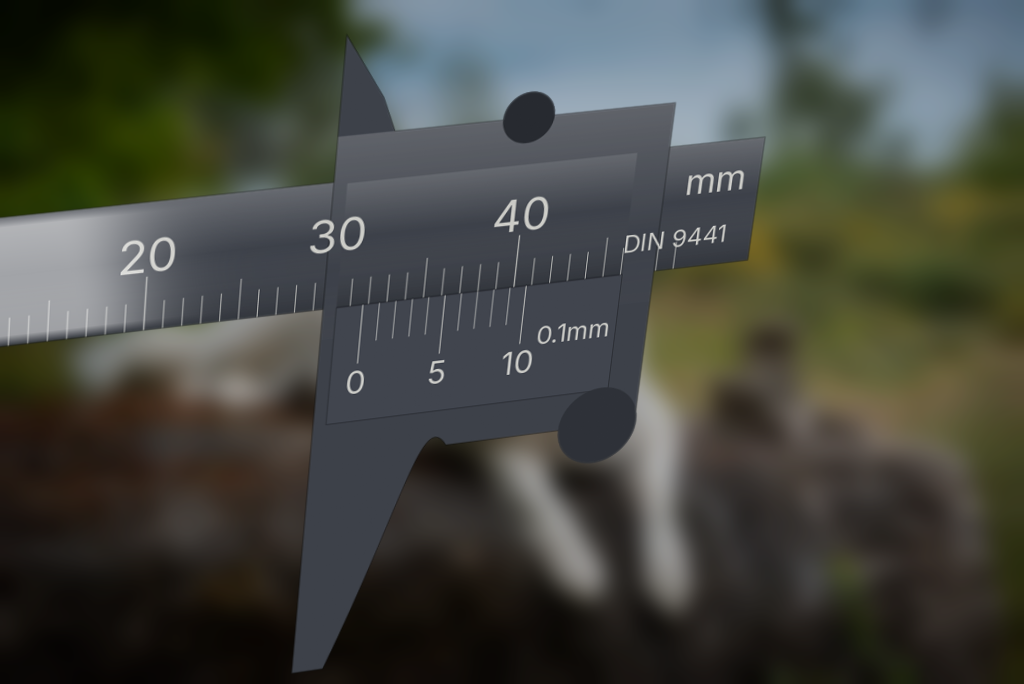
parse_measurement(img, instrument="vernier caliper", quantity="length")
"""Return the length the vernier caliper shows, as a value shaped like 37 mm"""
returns 31.7 mm
